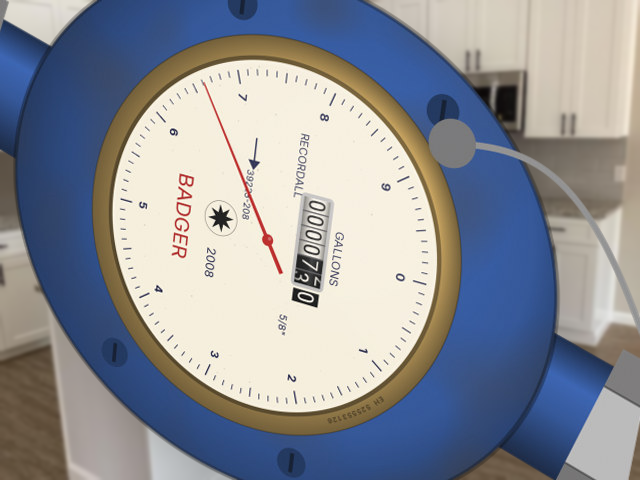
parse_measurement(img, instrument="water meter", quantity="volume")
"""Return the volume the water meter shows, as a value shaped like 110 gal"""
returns 726.6 gal
